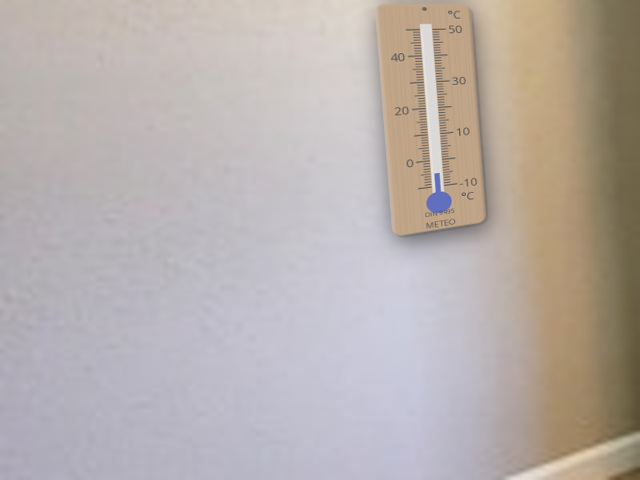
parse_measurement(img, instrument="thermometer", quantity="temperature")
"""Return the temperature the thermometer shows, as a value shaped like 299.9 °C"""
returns -5 °C
